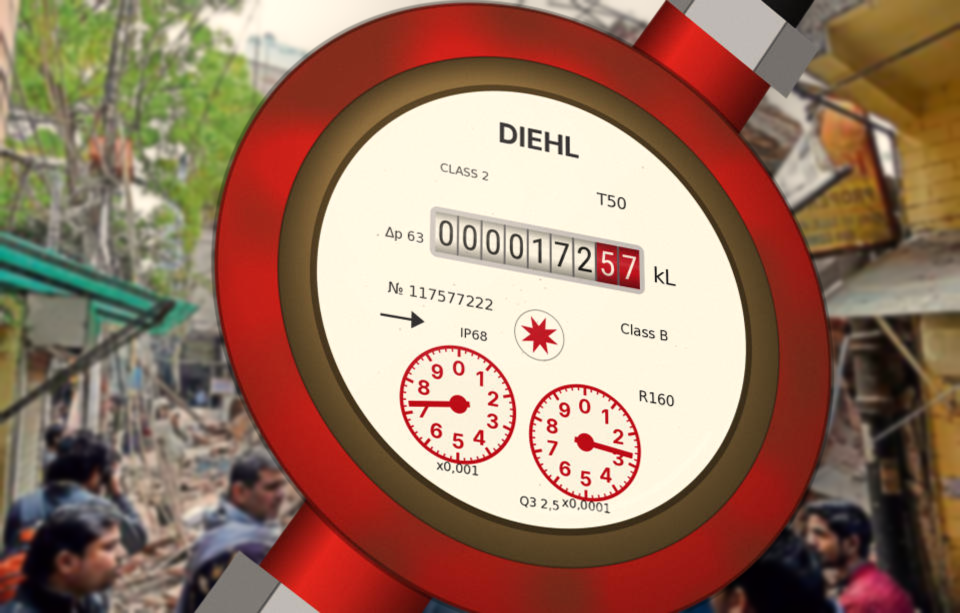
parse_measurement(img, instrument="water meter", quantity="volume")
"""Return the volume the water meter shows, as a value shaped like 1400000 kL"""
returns 172.5772 kL
